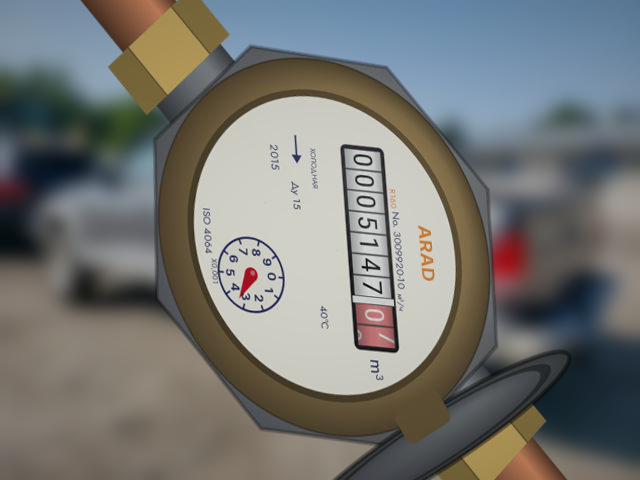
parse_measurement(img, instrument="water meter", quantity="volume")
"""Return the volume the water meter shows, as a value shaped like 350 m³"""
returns 5147.073 m³
